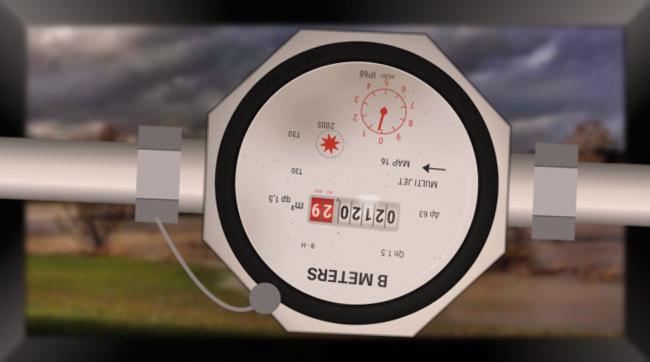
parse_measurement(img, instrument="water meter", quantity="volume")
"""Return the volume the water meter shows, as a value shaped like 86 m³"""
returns 2120.290 m³
